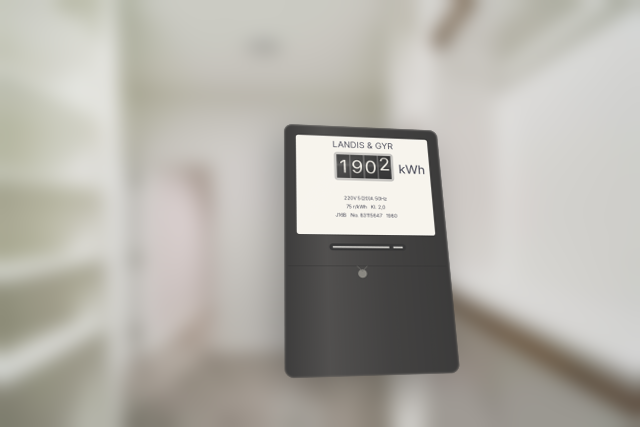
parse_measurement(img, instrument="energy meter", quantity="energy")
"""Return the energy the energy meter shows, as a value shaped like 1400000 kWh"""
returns 1902 kWh
